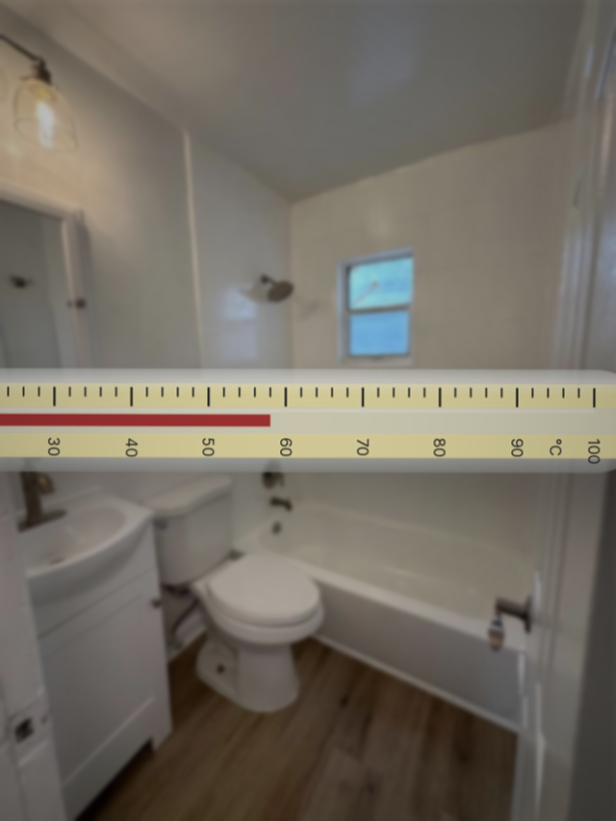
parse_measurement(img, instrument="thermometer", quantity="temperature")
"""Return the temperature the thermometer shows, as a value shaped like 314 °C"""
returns 58 °C
